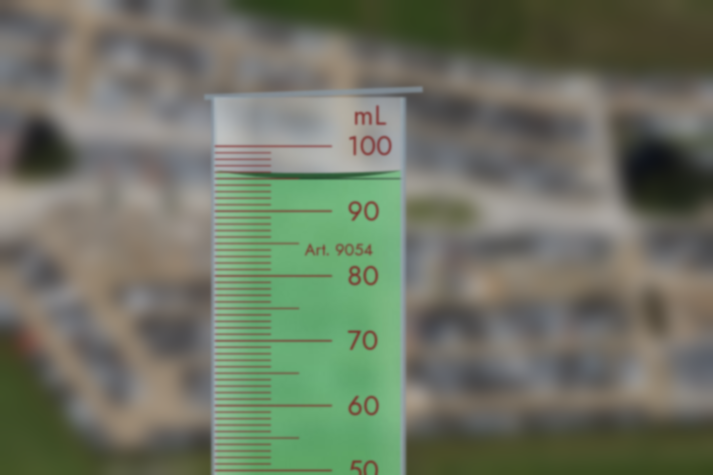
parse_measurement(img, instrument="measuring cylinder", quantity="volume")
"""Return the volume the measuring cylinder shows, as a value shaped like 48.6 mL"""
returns 95 mL
